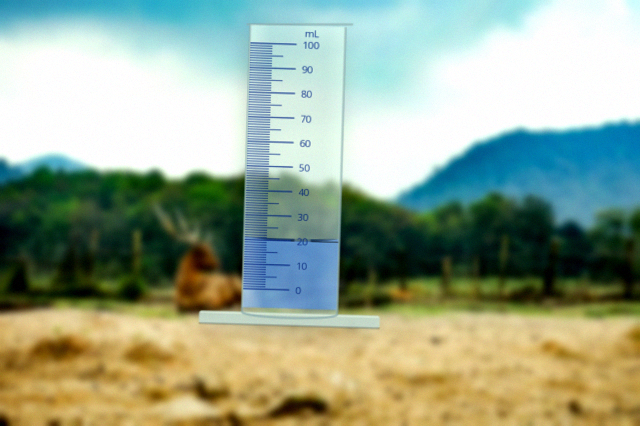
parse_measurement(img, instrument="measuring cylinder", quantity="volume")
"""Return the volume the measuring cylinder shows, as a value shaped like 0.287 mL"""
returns 20 mL
